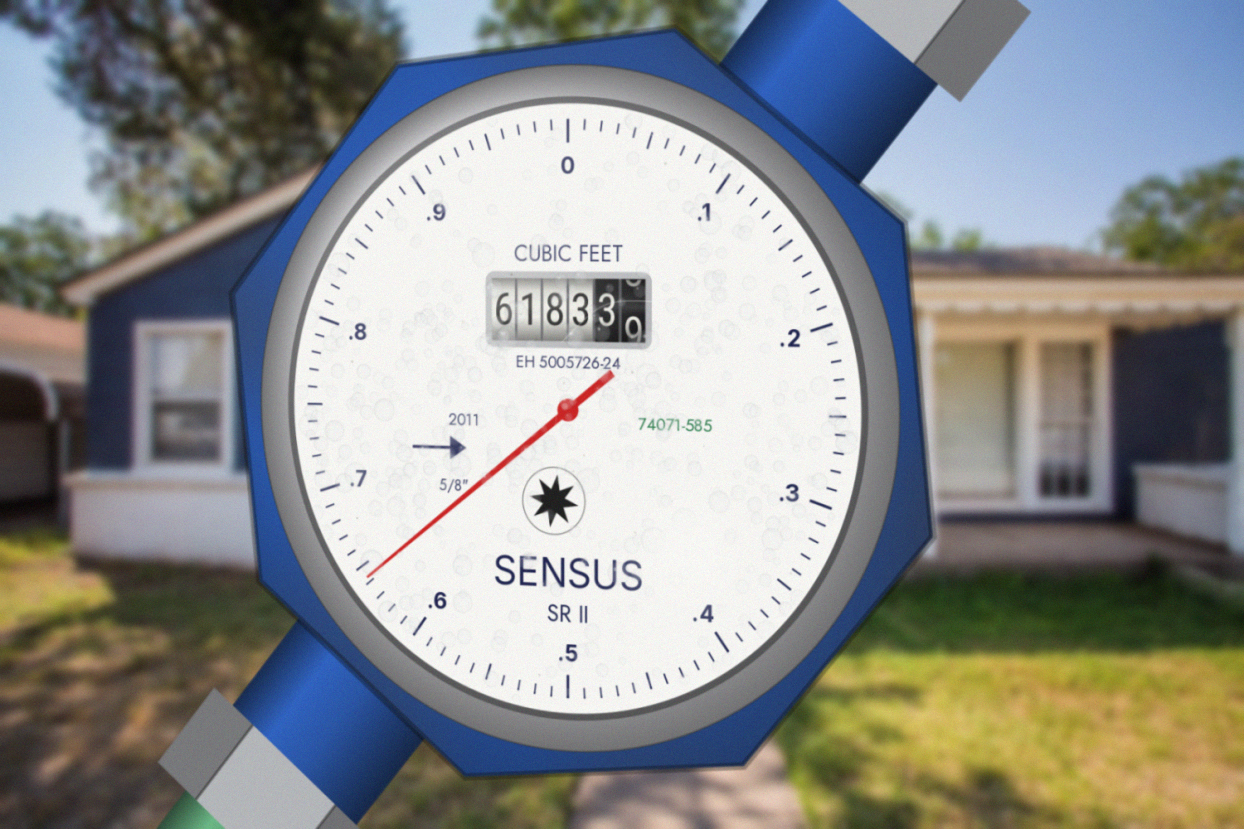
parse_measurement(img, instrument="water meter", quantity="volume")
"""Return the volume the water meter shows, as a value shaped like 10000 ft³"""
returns 618338.64 ft³
